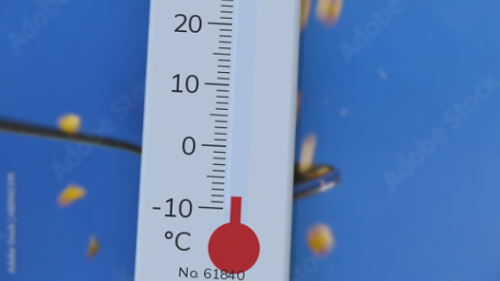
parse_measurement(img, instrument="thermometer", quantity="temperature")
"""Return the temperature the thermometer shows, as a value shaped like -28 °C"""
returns -8 °C
